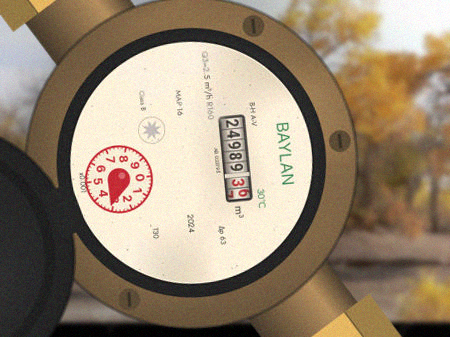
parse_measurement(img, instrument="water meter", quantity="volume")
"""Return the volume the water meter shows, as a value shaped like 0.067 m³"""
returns 24989.363 m³
